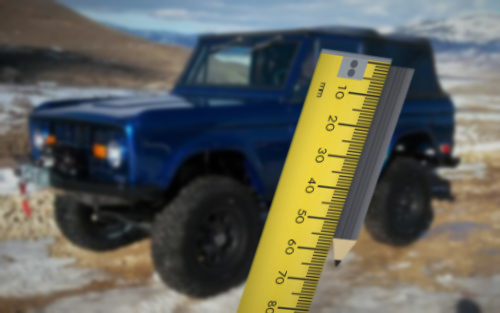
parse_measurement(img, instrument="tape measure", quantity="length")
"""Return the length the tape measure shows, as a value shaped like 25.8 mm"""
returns 65 mm
